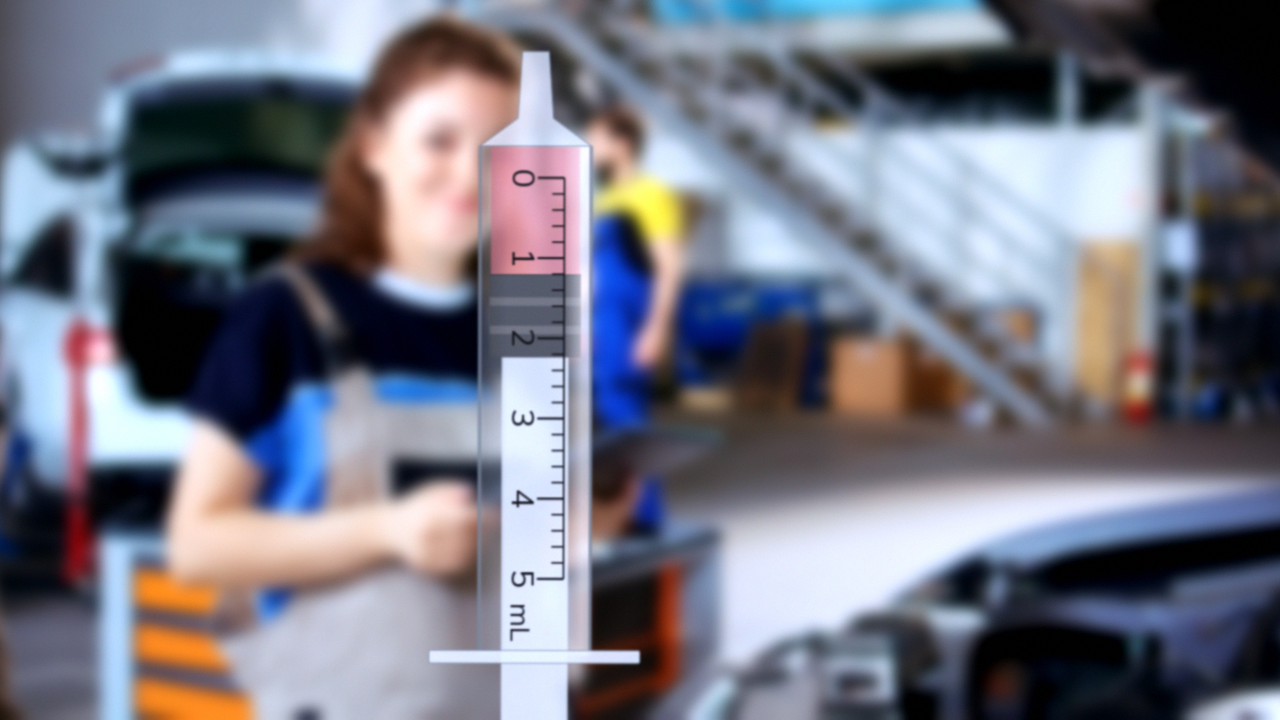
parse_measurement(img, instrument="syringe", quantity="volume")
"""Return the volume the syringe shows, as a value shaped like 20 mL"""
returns 1.2 mL
